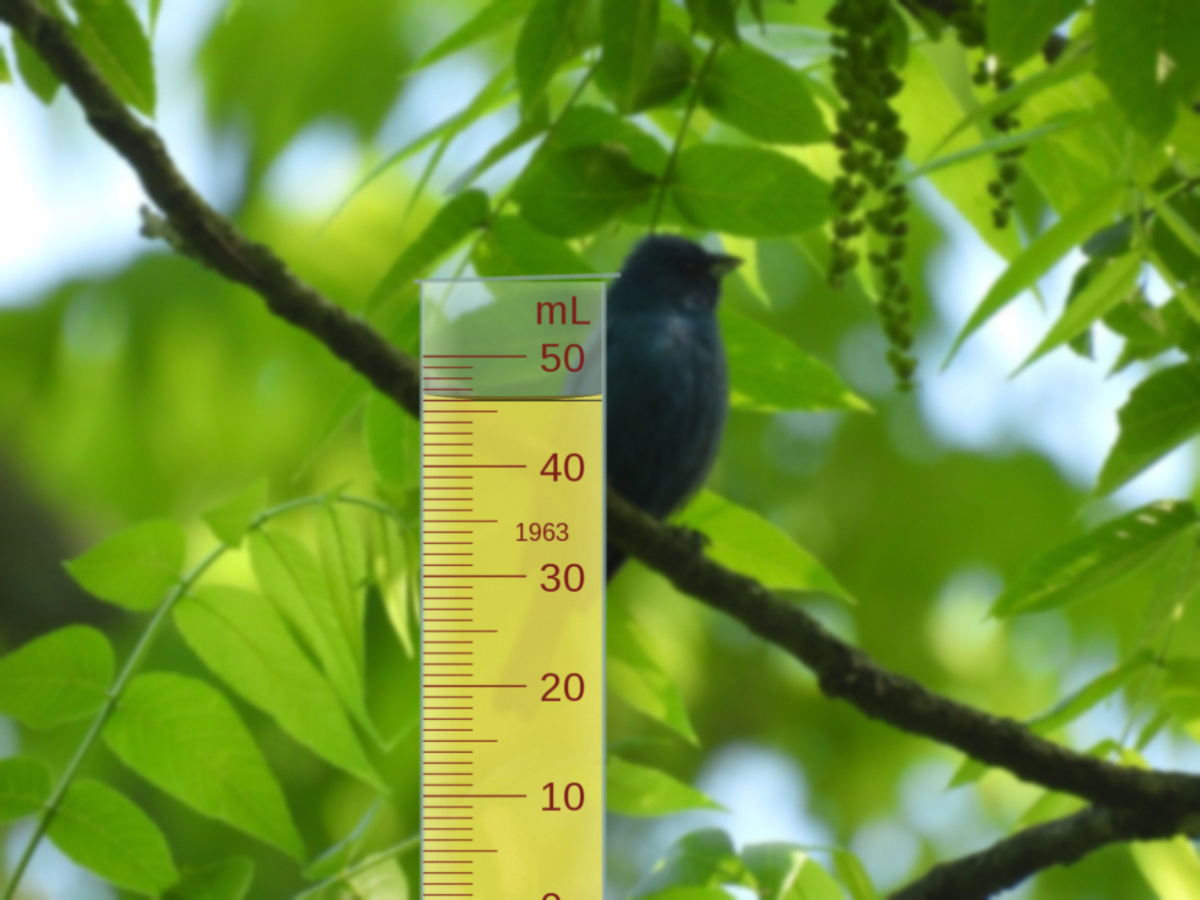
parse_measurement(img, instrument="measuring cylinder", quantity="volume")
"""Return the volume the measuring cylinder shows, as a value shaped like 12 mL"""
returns 46 mL
